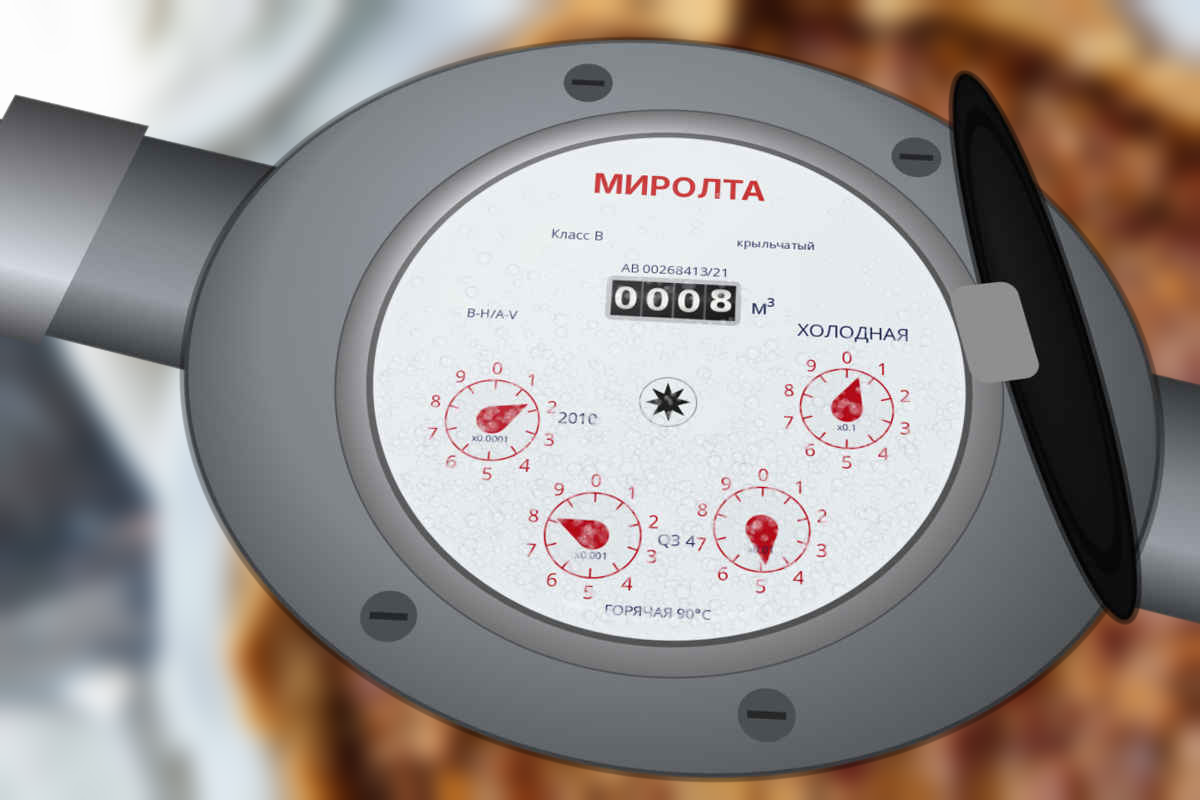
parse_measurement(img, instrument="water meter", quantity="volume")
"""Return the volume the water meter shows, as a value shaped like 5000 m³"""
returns 8.0481 m³
